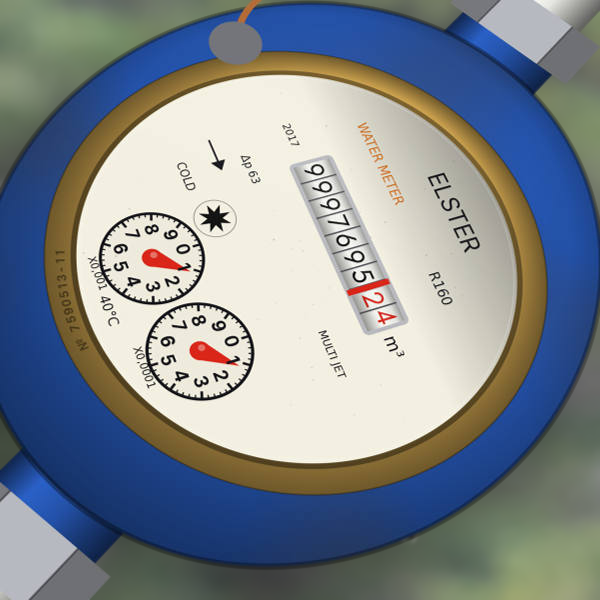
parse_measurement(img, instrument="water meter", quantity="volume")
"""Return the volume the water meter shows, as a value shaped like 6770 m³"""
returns 9997695.2411 m³
